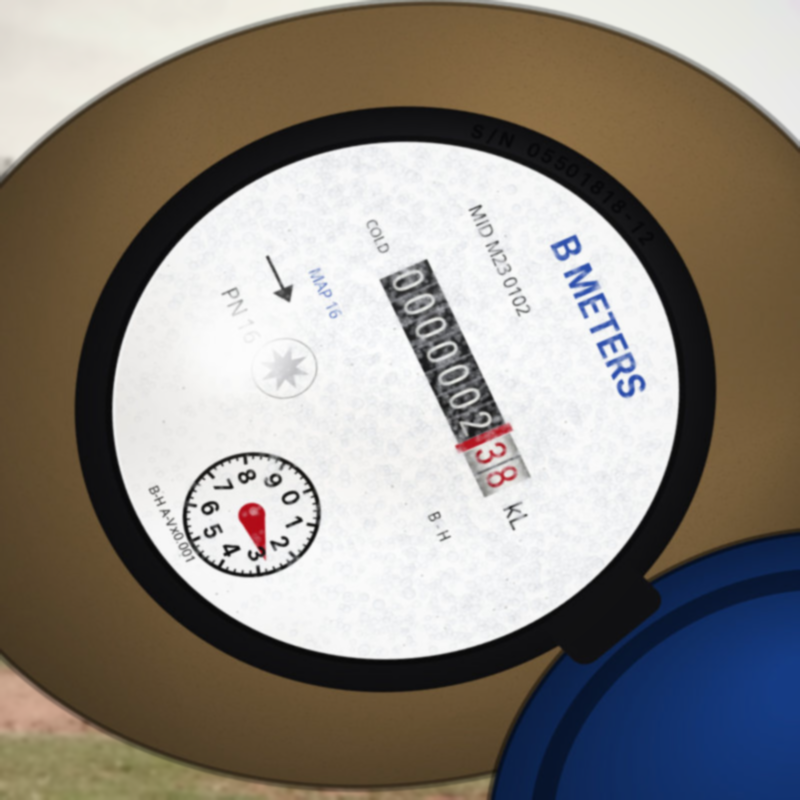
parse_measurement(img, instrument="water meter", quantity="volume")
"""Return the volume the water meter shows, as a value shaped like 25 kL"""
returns 2.382 kL
